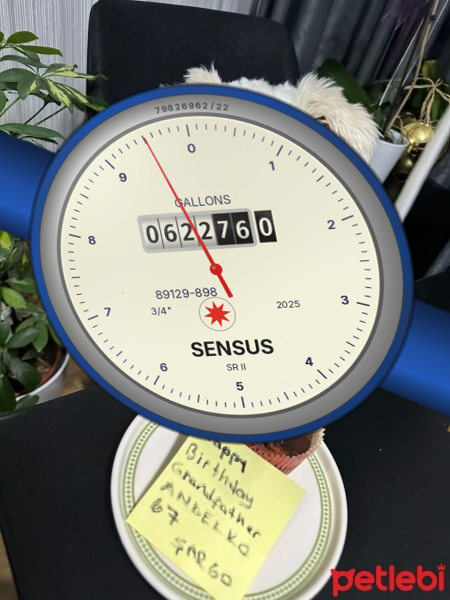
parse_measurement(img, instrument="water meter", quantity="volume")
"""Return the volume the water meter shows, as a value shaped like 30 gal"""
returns 622759.5 gal
